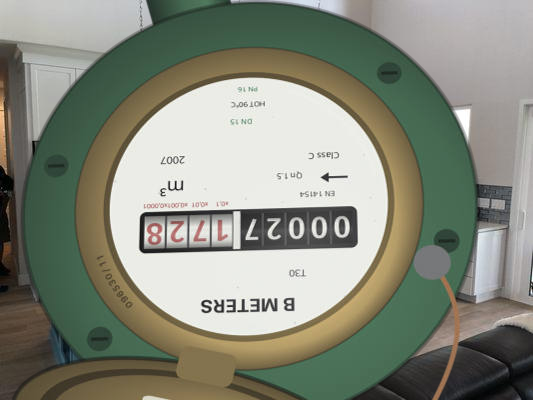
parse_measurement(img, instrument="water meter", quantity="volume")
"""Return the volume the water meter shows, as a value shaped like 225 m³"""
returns 27.1728 m³
